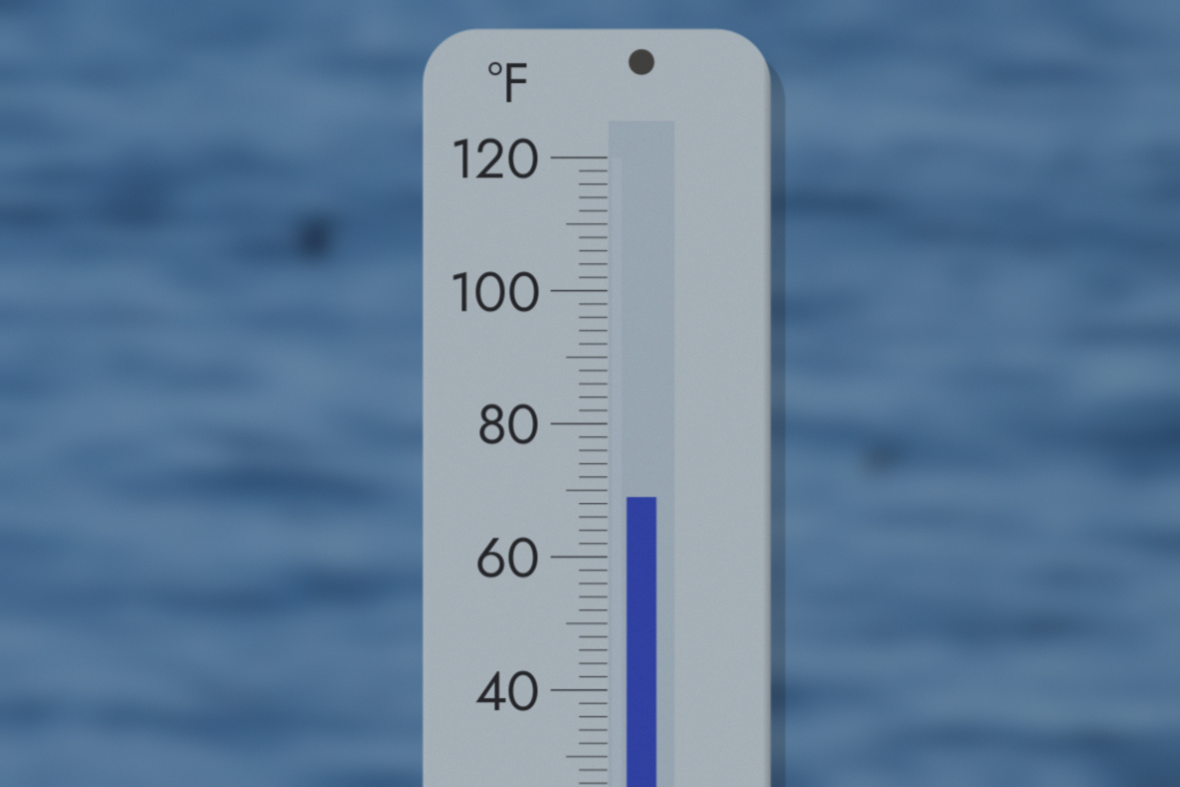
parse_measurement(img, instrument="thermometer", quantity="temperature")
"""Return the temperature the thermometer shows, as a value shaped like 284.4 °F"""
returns 69 °F
